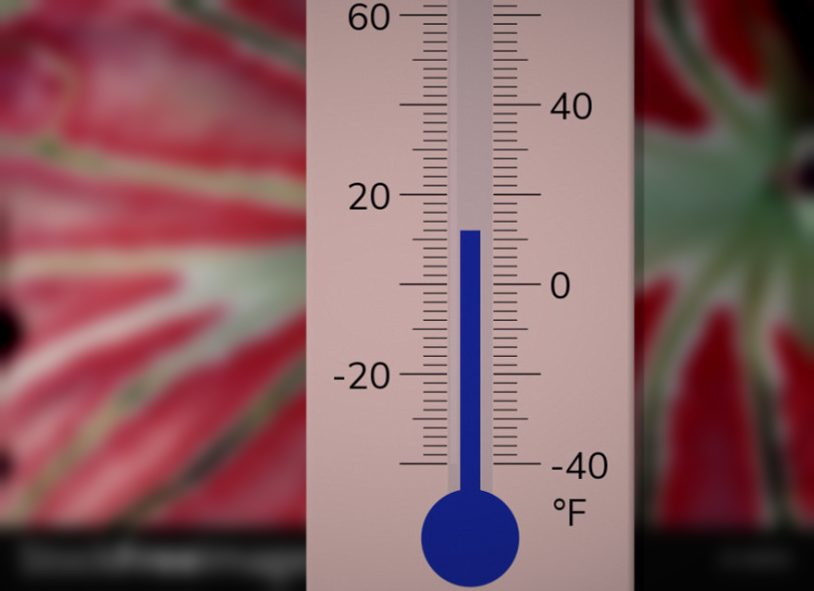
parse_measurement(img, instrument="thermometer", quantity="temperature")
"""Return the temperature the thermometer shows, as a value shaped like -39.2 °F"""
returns 12 °F
